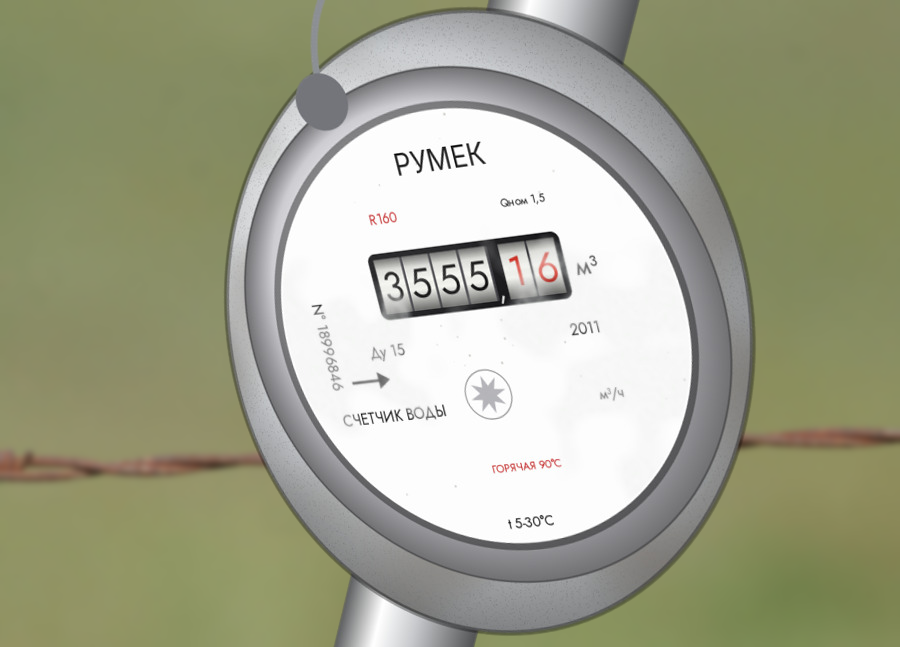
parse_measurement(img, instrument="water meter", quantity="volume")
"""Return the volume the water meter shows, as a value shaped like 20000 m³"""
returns 3555.16 m³
